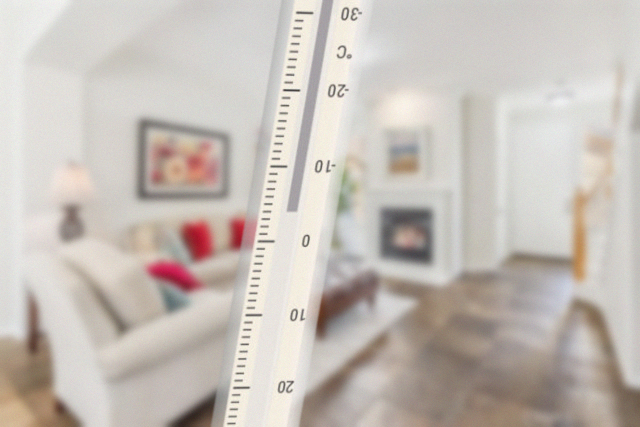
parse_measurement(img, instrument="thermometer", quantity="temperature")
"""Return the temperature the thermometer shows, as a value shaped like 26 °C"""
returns -4 °C
